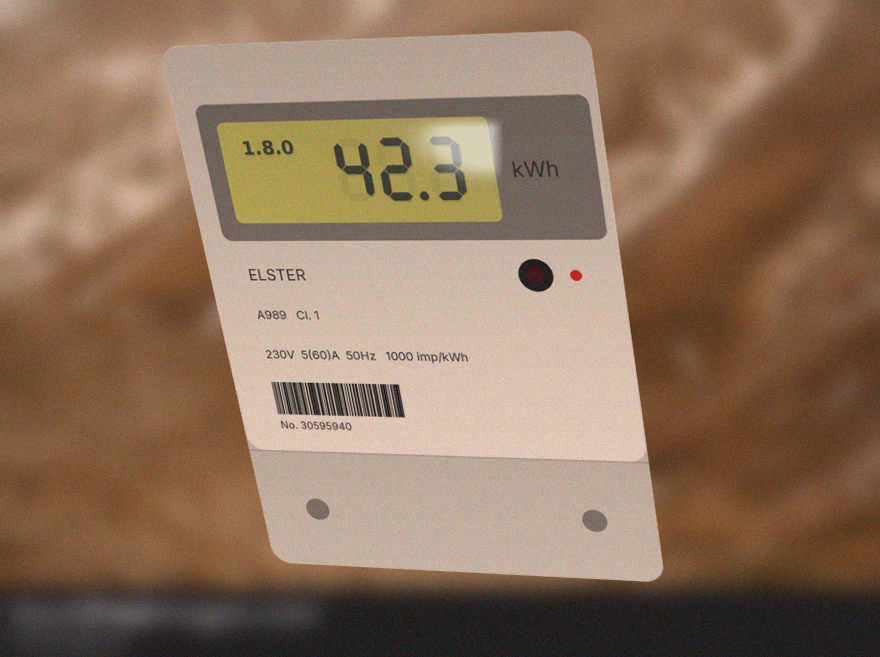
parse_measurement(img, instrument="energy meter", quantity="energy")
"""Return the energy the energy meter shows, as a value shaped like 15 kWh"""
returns 42.3 kWh
